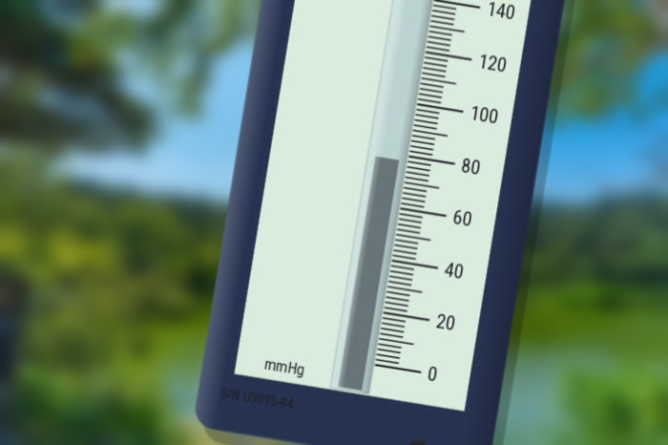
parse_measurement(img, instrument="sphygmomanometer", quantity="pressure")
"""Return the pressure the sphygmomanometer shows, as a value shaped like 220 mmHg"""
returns 78 mmHg
